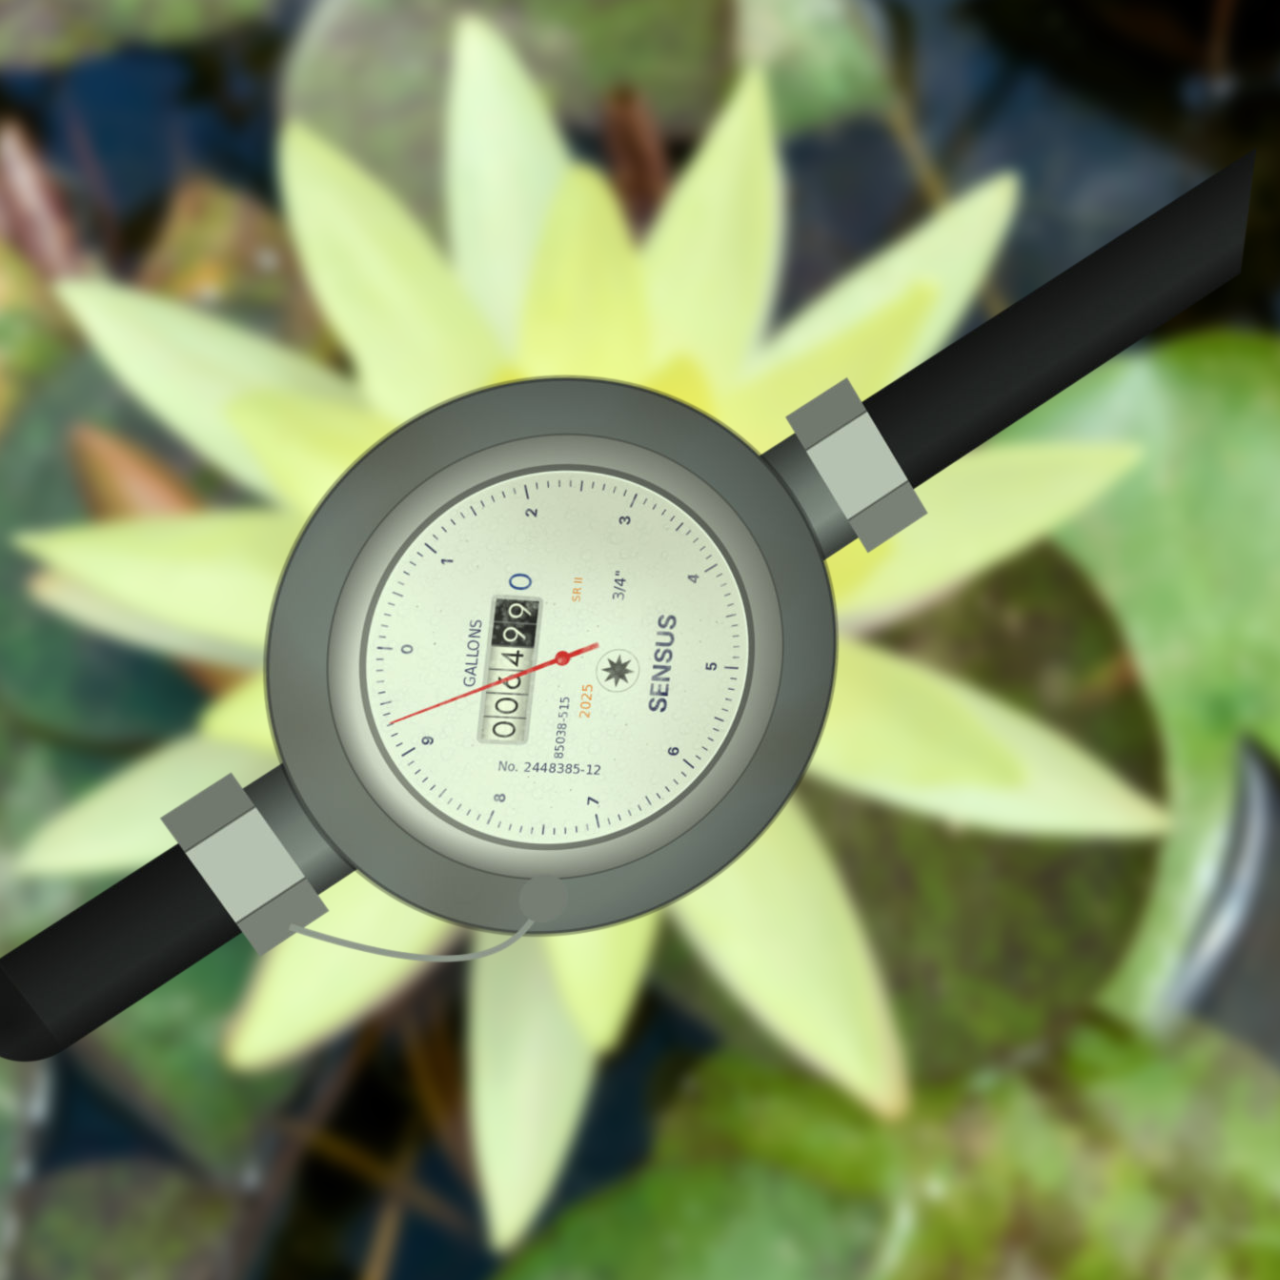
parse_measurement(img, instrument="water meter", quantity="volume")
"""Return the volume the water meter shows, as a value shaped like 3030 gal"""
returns 64989.3 gal
